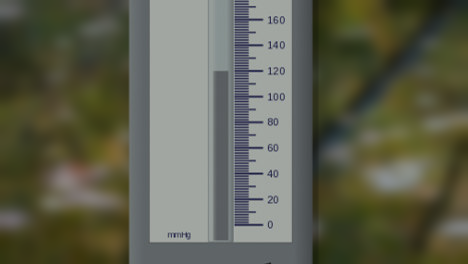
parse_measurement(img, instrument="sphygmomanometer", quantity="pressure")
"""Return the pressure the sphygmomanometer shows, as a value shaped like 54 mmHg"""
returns 120 mmHg
